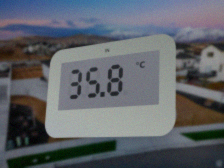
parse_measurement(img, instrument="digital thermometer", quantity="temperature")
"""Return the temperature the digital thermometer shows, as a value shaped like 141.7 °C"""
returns 35.8 °C
